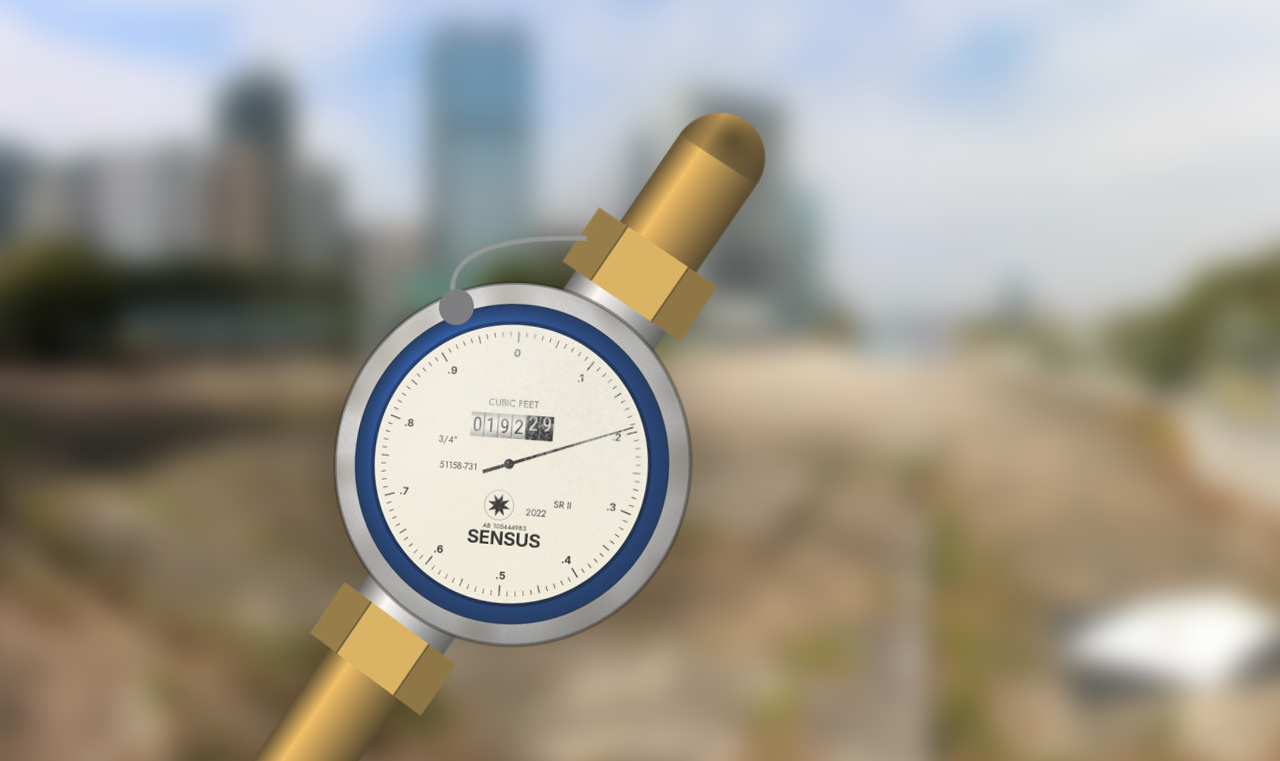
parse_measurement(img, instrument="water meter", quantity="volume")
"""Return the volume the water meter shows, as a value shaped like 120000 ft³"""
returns 19229.19 ft³
